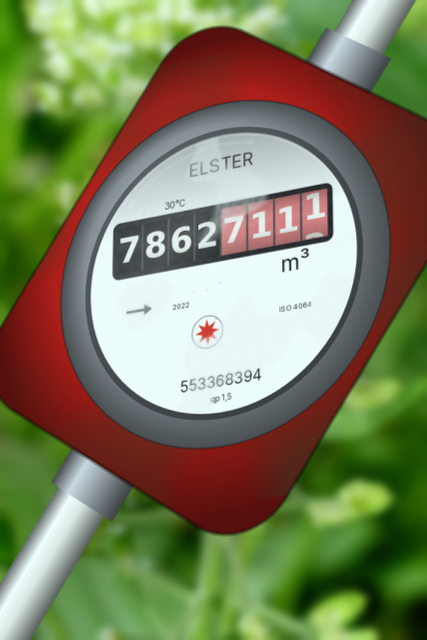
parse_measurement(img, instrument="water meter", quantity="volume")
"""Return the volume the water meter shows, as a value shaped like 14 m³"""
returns 7862.7111 m³
